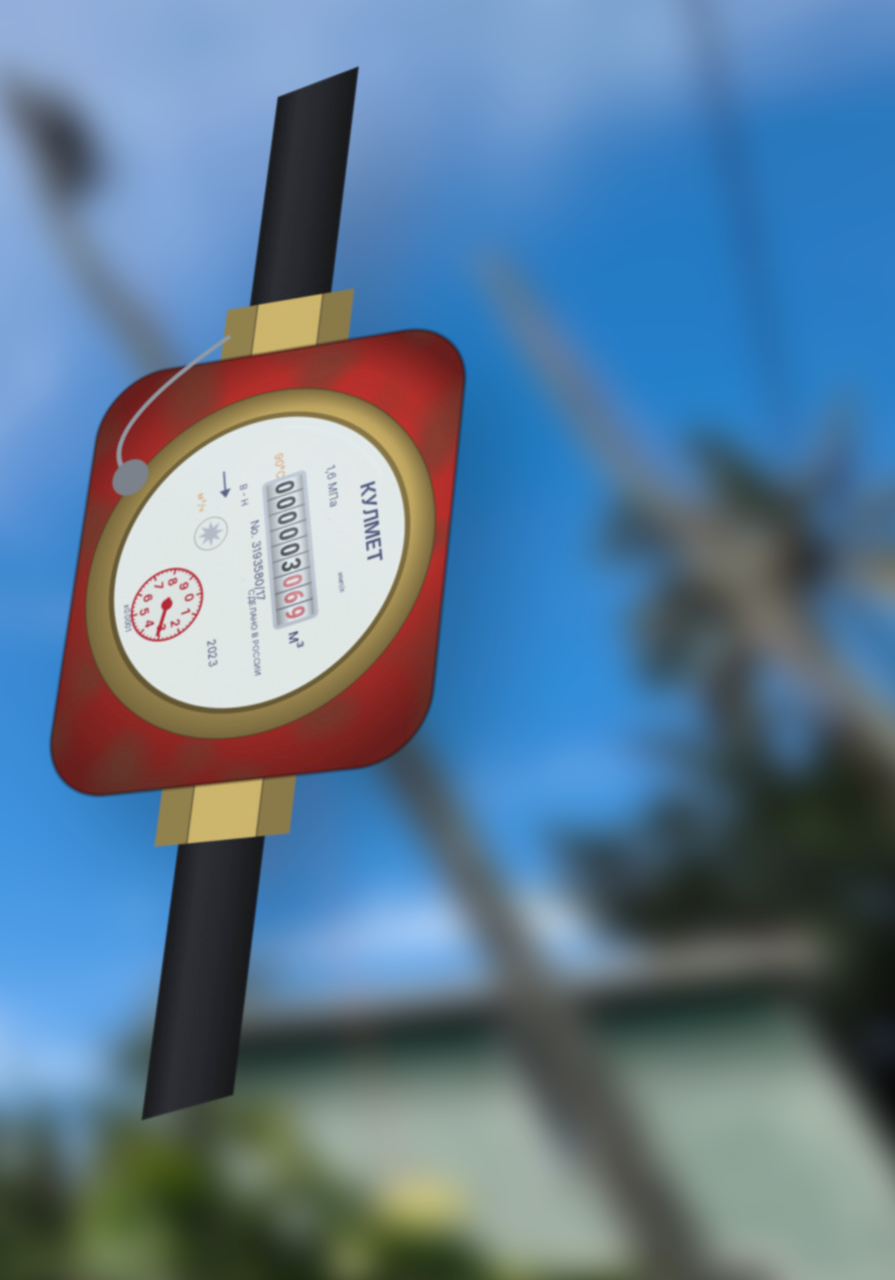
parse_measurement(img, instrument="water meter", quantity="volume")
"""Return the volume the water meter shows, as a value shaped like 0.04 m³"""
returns 3.0693 m³
